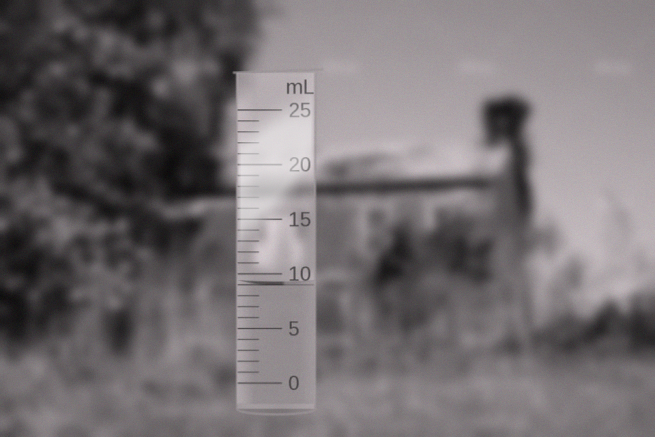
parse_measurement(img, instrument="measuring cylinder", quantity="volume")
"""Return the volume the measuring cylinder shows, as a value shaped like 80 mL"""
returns 9 mL
